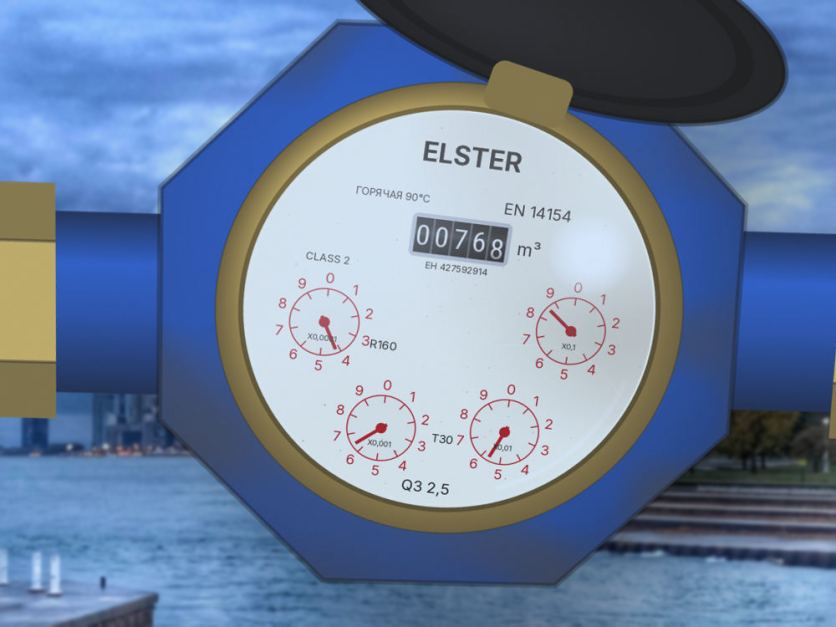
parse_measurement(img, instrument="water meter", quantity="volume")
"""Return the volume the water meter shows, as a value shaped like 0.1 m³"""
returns 767.8564 m³
